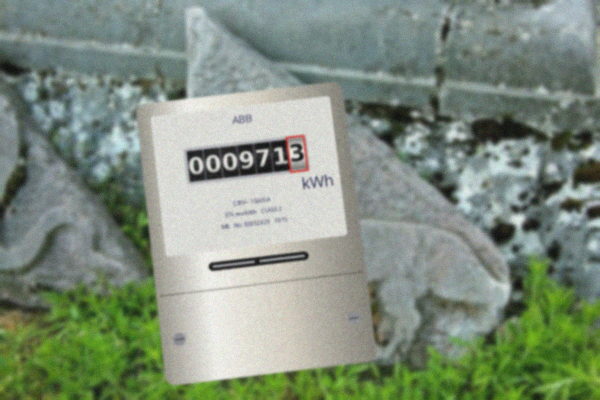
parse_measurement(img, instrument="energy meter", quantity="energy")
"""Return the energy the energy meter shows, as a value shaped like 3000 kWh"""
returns 971.3 kWh
